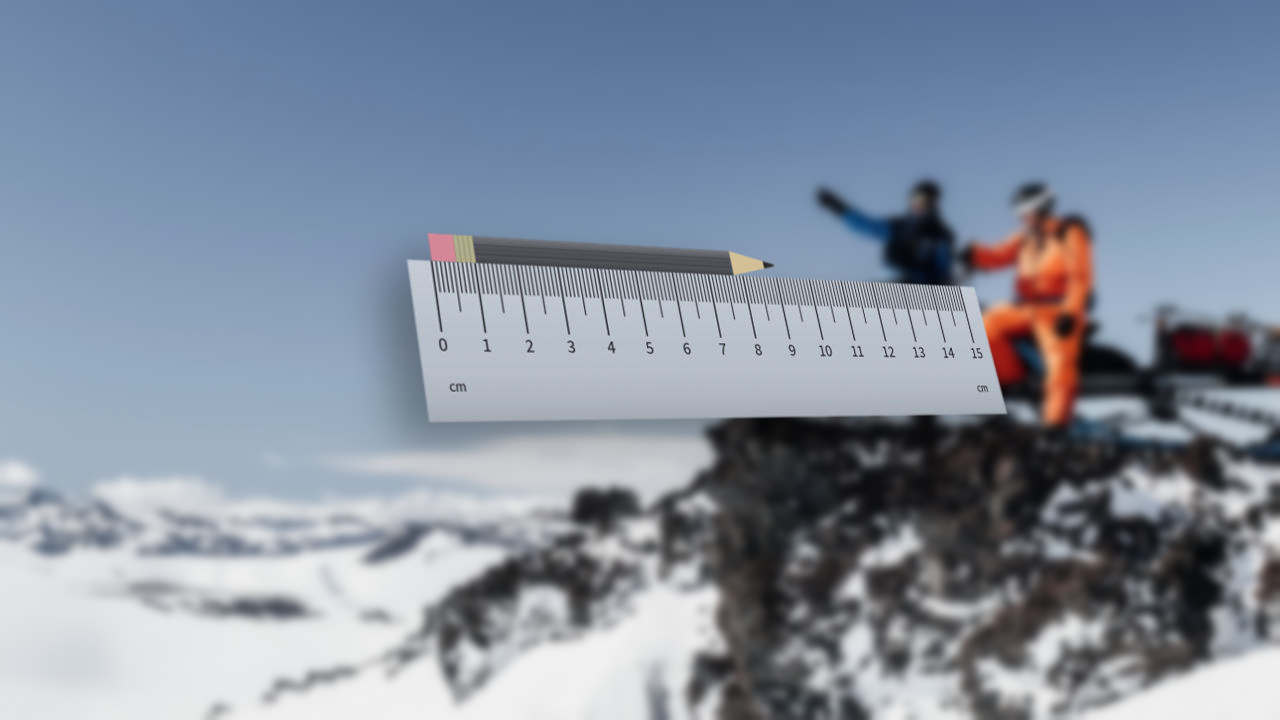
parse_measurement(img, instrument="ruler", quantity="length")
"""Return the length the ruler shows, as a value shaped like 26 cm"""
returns 9 cm
